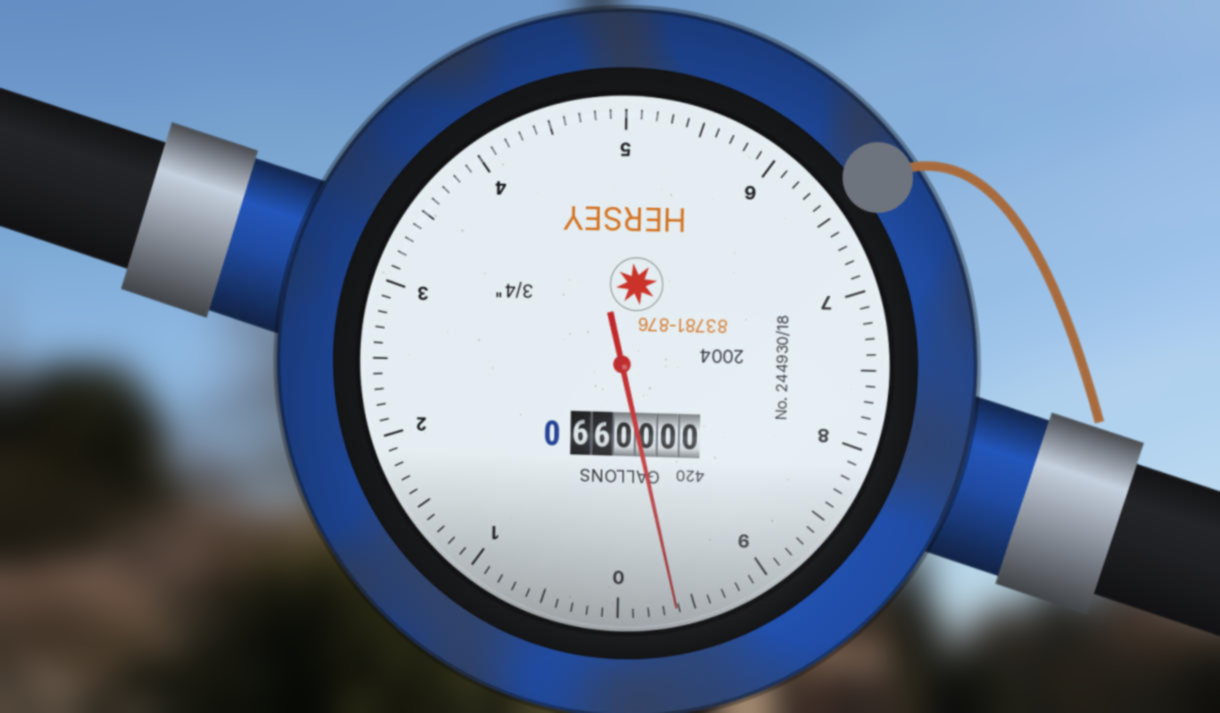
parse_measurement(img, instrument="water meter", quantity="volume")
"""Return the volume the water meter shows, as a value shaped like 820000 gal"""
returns 989.6 gal
